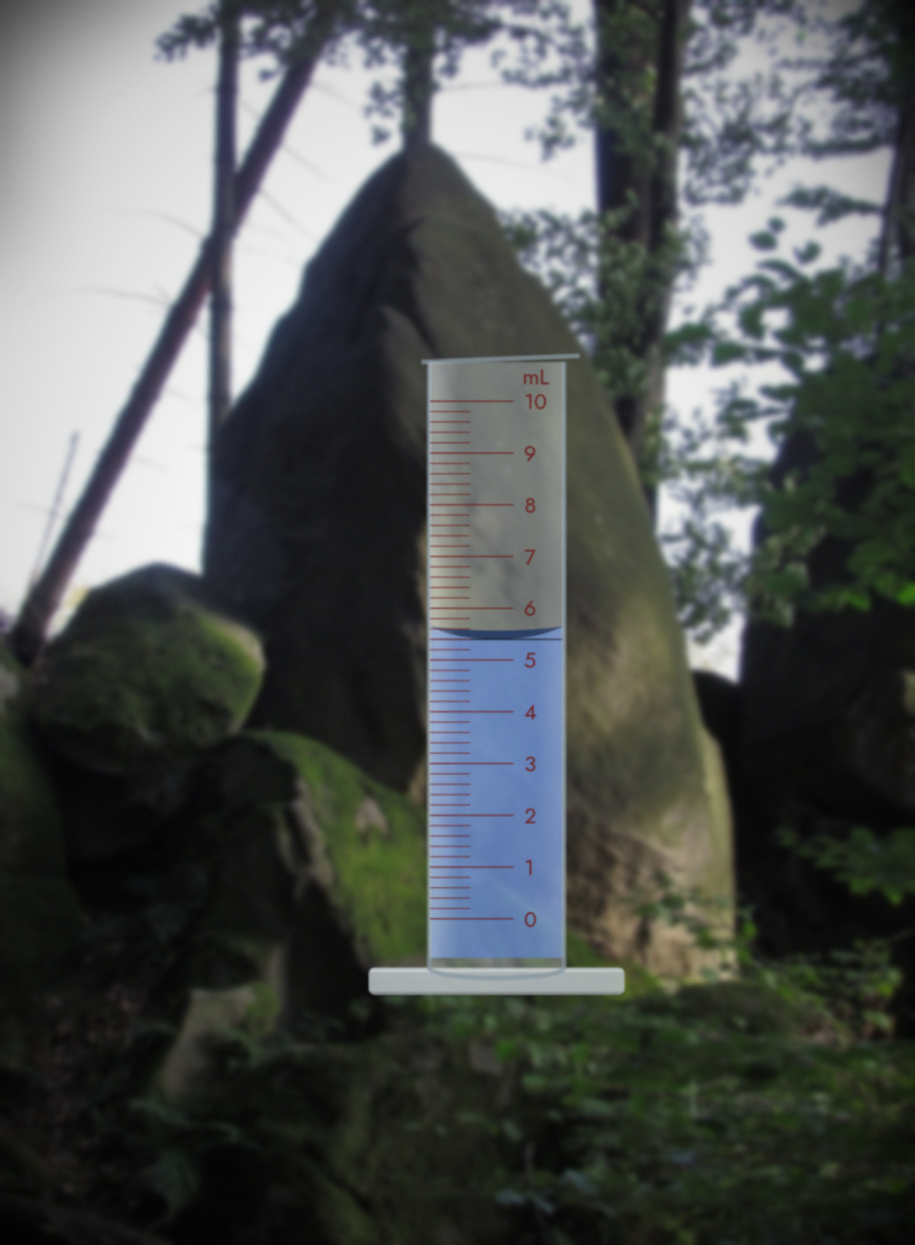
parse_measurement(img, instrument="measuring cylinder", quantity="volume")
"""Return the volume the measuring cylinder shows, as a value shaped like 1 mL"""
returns 5.4 mL
